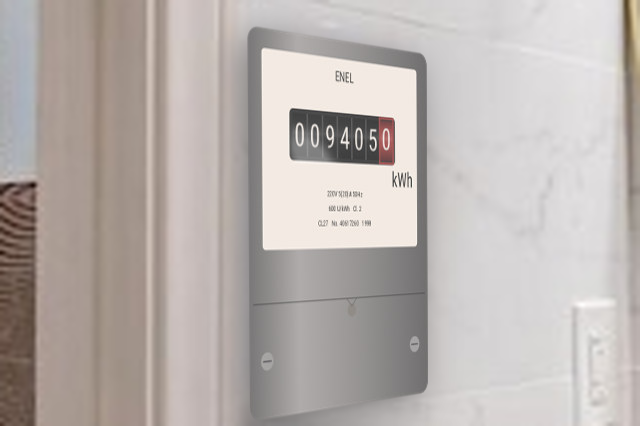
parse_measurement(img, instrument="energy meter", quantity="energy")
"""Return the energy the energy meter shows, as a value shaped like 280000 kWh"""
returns 9405.0 kWh
